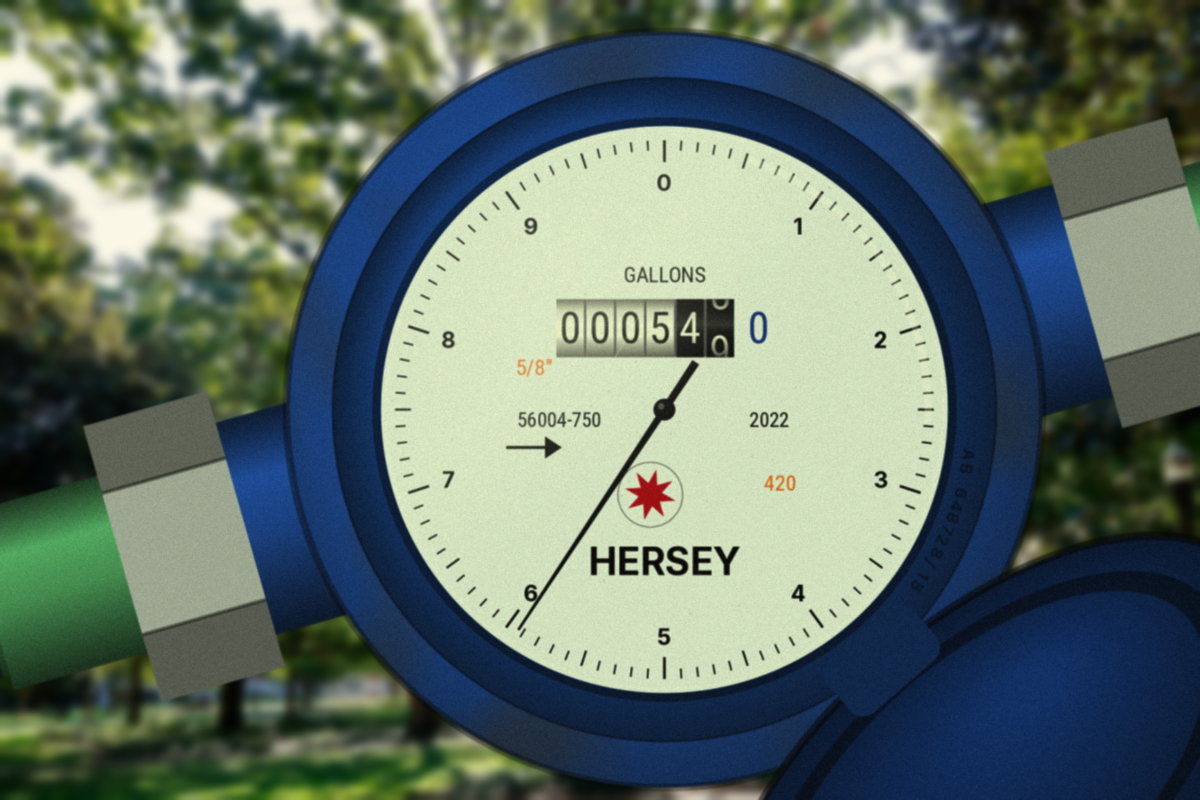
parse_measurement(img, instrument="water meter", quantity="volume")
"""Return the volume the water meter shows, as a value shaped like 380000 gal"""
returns 5485.9 gal
